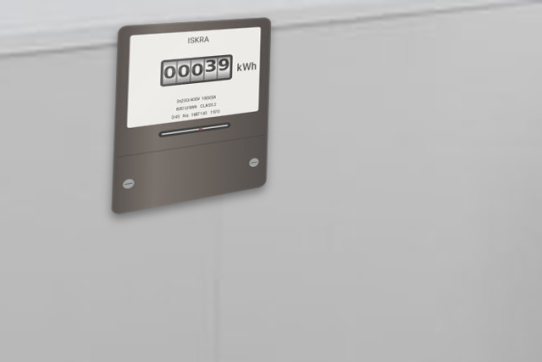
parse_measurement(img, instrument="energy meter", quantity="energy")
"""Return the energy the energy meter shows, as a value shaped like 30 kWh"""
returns 39 kWh
